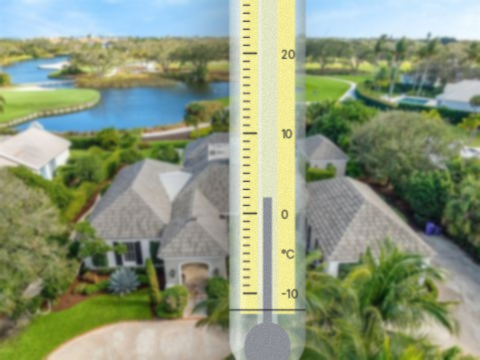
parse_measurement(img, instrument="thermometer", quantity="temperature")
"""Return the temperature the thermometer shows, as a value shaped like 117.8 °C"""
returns 2 °C
